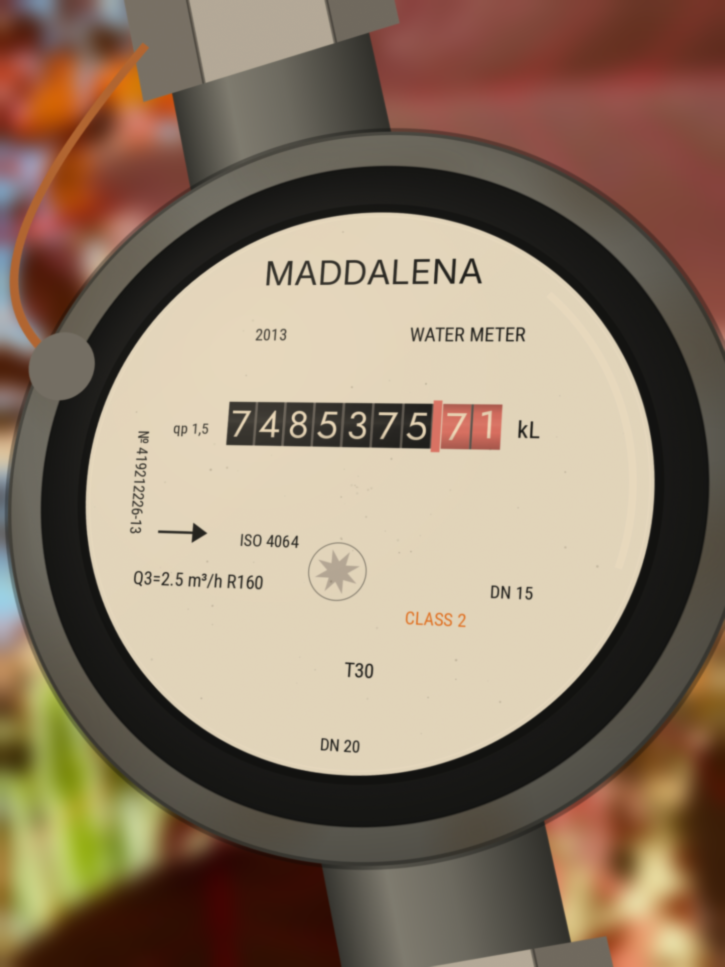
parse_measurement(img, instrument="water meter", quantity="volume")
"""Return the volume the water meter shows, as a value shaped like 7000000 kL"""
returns 7485375.71 kL
